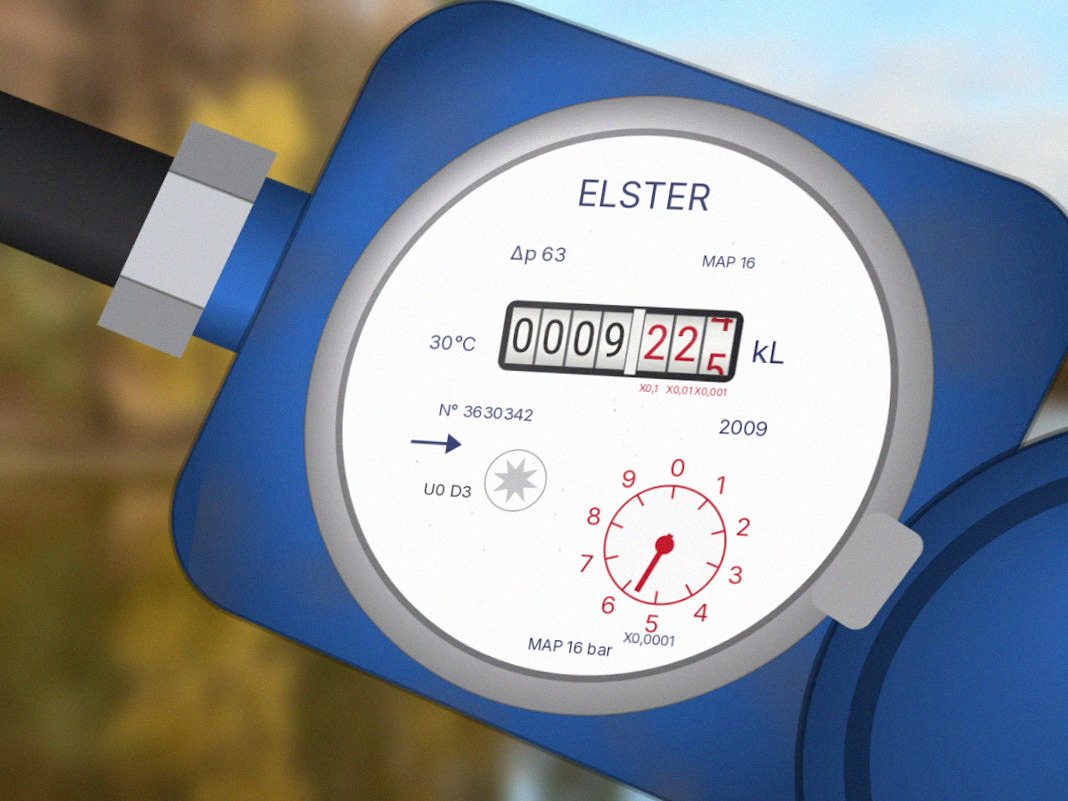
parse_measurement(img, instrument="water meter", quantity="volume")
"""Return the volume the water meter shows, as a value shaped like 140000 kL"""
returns 9.2245 kL
